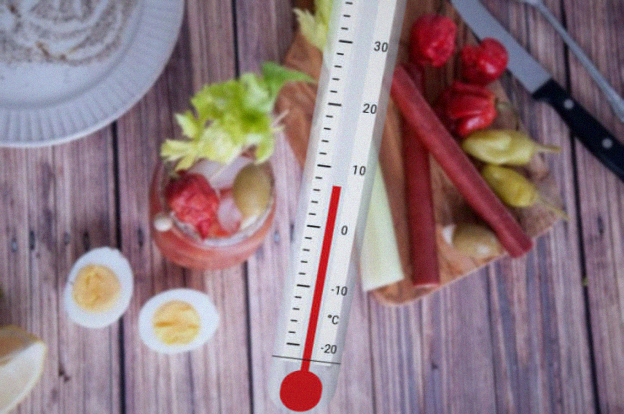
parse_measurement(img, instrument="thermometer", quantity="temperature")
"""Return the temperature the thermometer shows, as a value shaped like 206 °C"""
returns 7 °C
